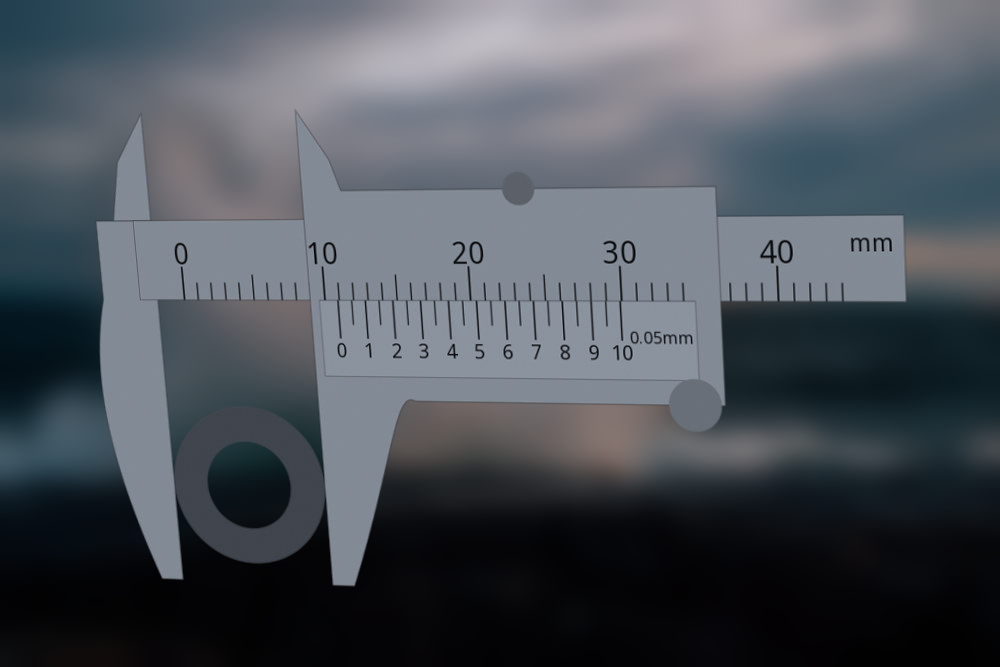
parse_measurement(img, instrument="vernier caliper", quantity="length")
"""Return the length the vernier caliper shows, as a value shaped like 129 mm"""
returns 10.9 mm
